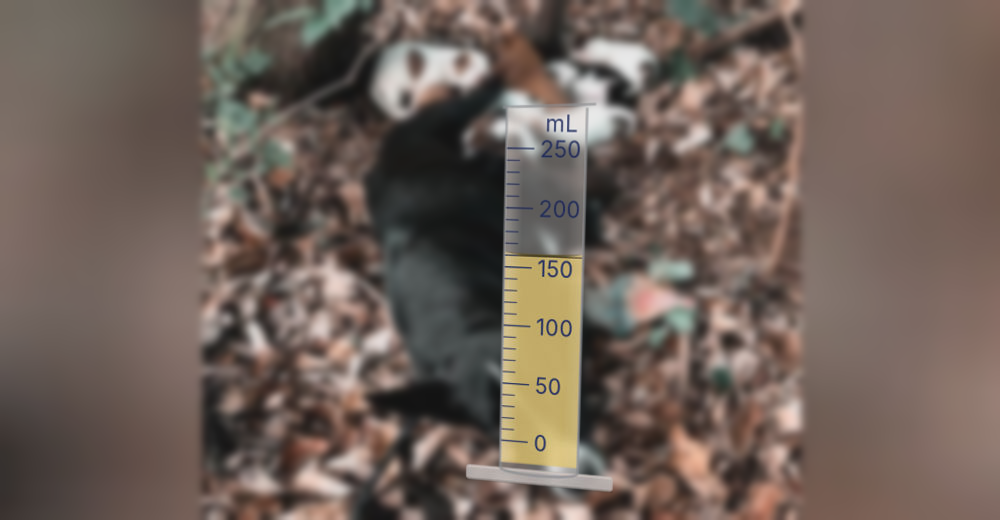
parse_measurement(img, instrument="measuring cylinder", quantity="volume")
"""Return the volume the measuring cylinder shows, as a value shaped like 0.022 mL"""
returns 160 mL
